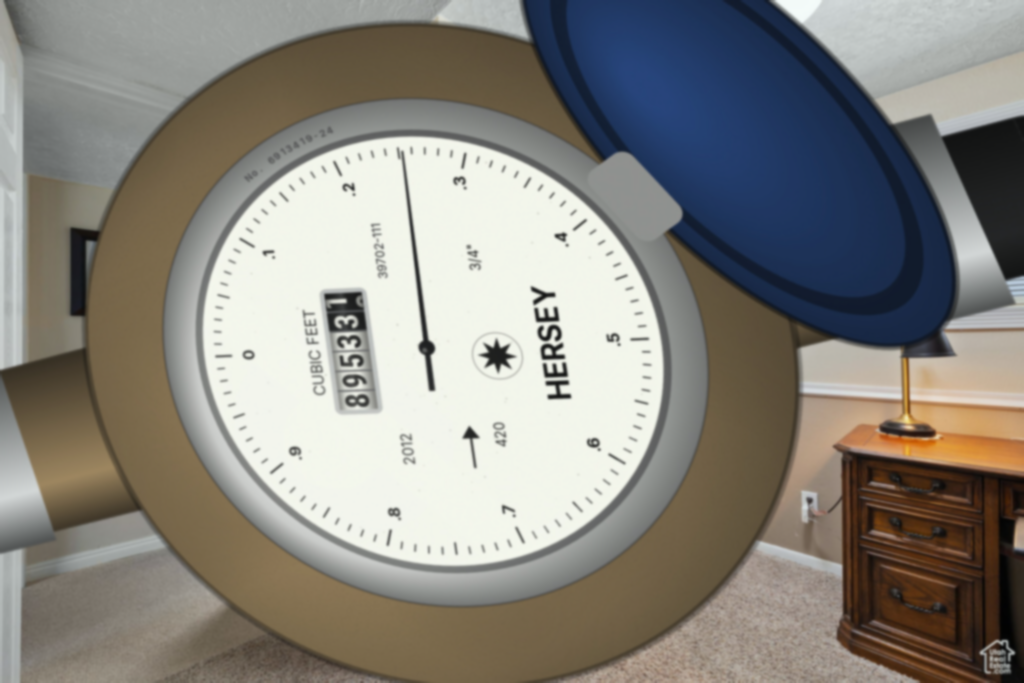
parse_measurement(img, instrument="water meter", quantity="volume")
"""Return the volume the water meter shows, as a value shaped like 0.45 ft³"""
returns 895331.25 ft³
